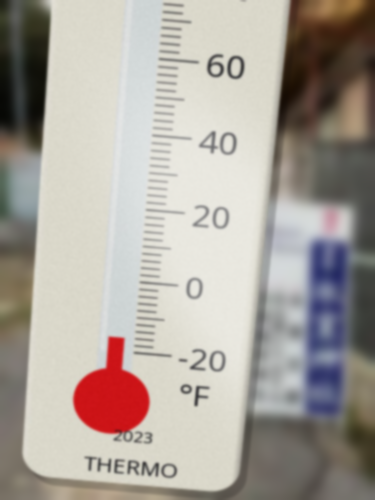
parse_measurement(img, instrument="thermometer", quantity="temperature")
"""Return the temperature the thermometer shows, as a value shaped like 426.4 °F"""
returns -16 °F
